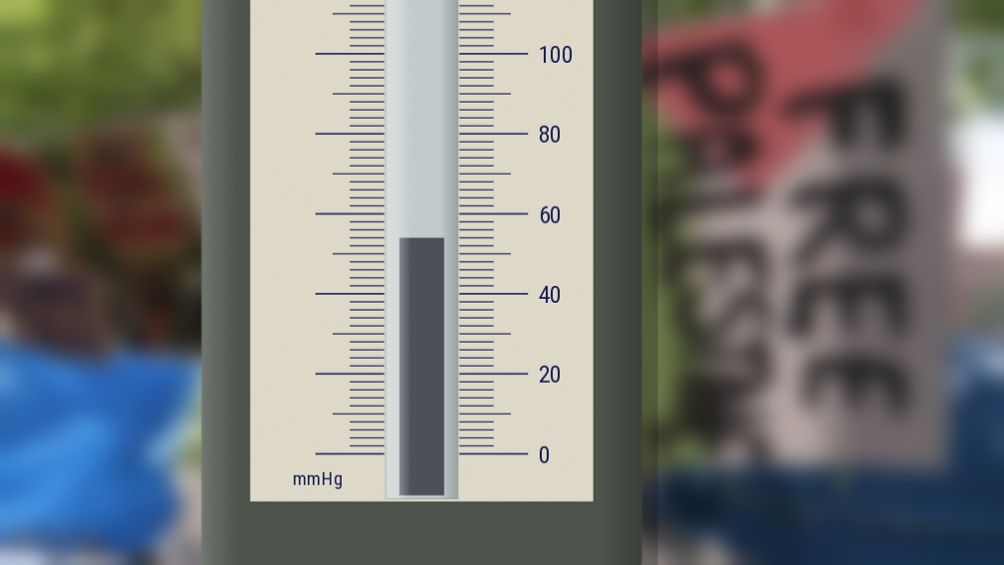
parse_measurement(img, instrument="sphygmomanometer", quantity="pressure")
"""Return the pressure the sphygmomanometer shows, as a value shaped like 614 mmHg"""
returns 54 mmHg
